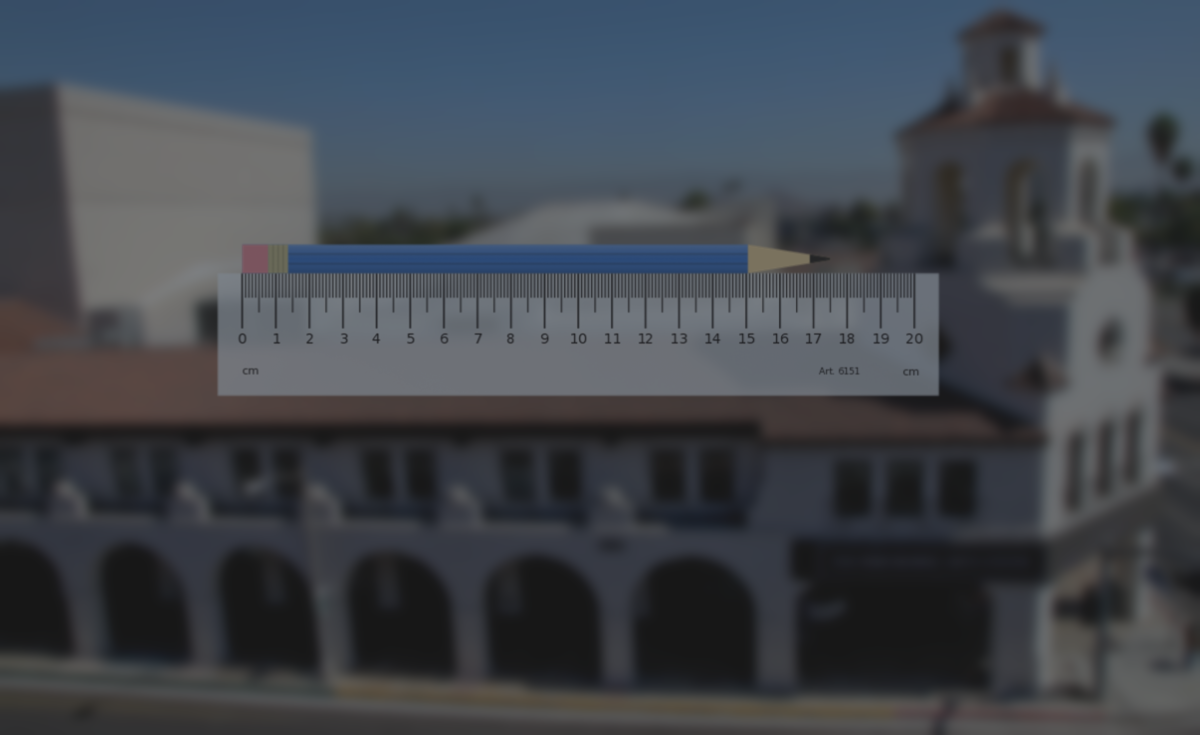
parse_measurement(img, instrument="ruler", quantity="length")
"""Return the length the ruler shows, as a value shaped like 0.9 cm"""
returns 17.5 cm
